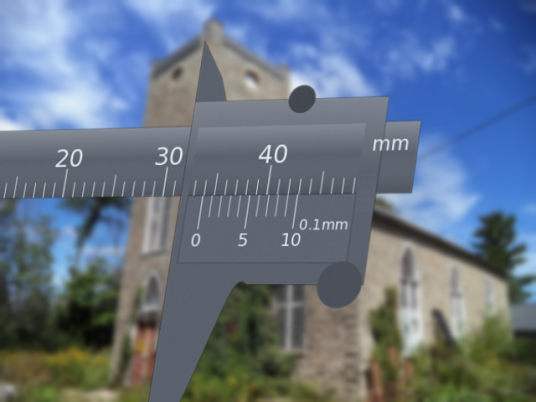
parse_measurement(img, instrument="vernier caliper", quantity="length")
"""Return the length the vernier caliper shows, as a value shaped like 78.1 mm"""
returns 33.9 mm
